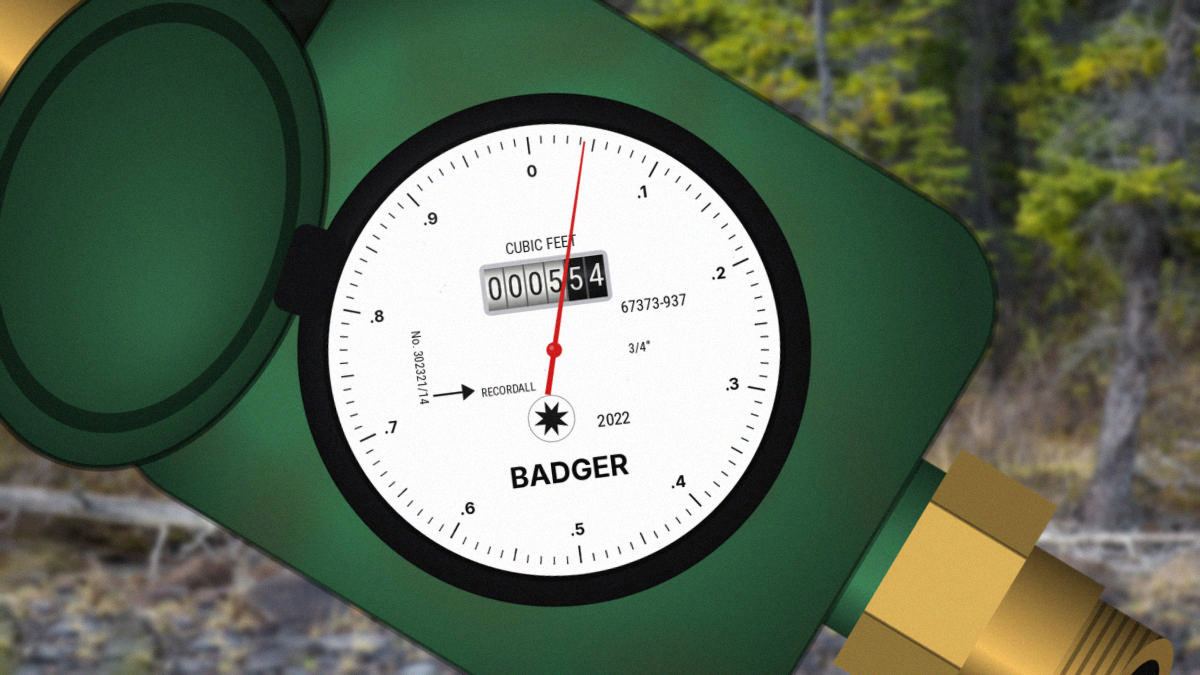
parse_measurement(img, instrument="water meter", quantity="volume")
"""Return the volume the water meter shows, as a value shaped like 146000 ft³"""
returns 554.04 ft³
